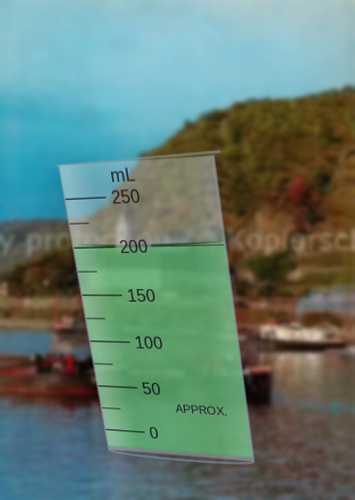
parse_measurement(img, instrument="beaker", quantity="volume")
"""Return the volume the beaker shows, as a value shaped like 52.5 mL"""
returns 200 mL
